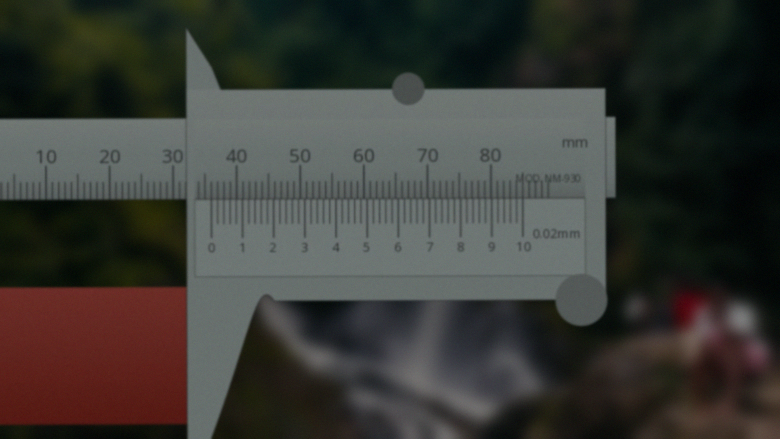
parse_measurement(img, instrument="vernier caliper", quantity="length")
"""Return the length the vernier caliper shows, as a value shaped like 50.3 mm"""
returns 36.0 mm
